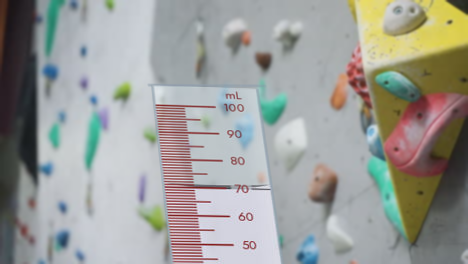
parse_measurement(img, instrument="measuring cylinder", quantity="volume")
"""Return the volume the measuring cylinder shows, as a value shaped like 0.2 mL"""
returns 70 mL
